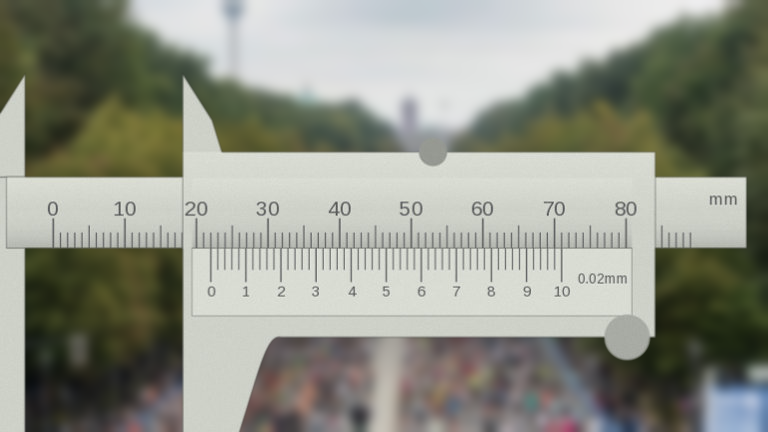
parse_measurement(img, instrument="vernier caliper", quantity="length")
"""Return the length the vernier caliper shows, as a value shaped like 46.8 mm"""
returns 22.0 mm
